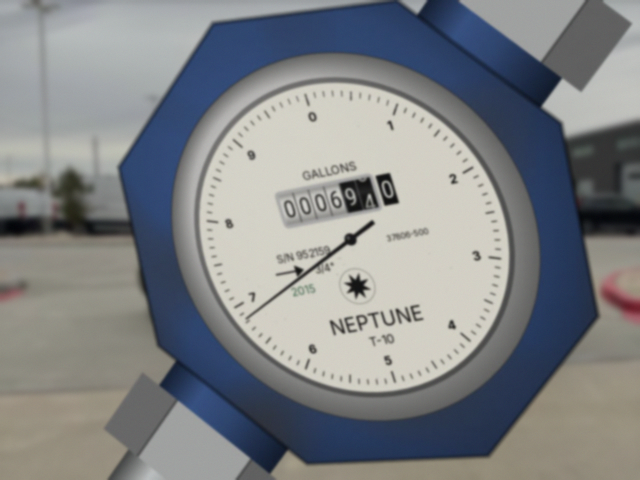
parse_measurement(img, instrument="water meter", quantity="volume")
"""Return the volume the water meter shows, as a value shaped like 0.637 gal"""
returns 6936.8 gal
